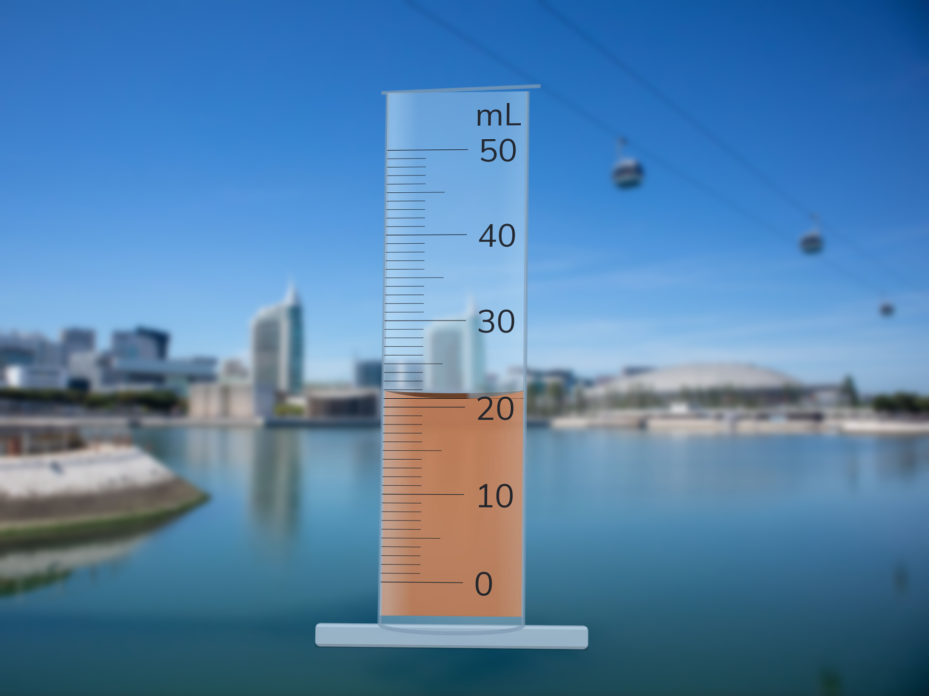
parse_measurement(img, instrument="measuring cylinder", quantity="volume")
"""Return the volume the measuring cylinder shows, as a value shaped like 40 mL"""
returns 21 mL
